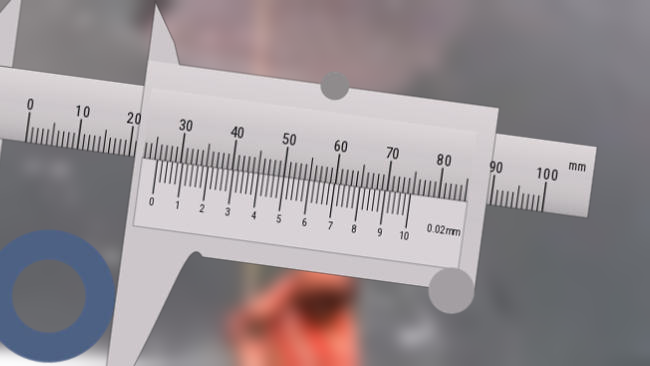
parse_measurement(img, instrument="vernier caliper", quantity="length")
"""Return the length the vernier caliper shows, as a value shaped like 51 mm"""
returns 25.5 mm
